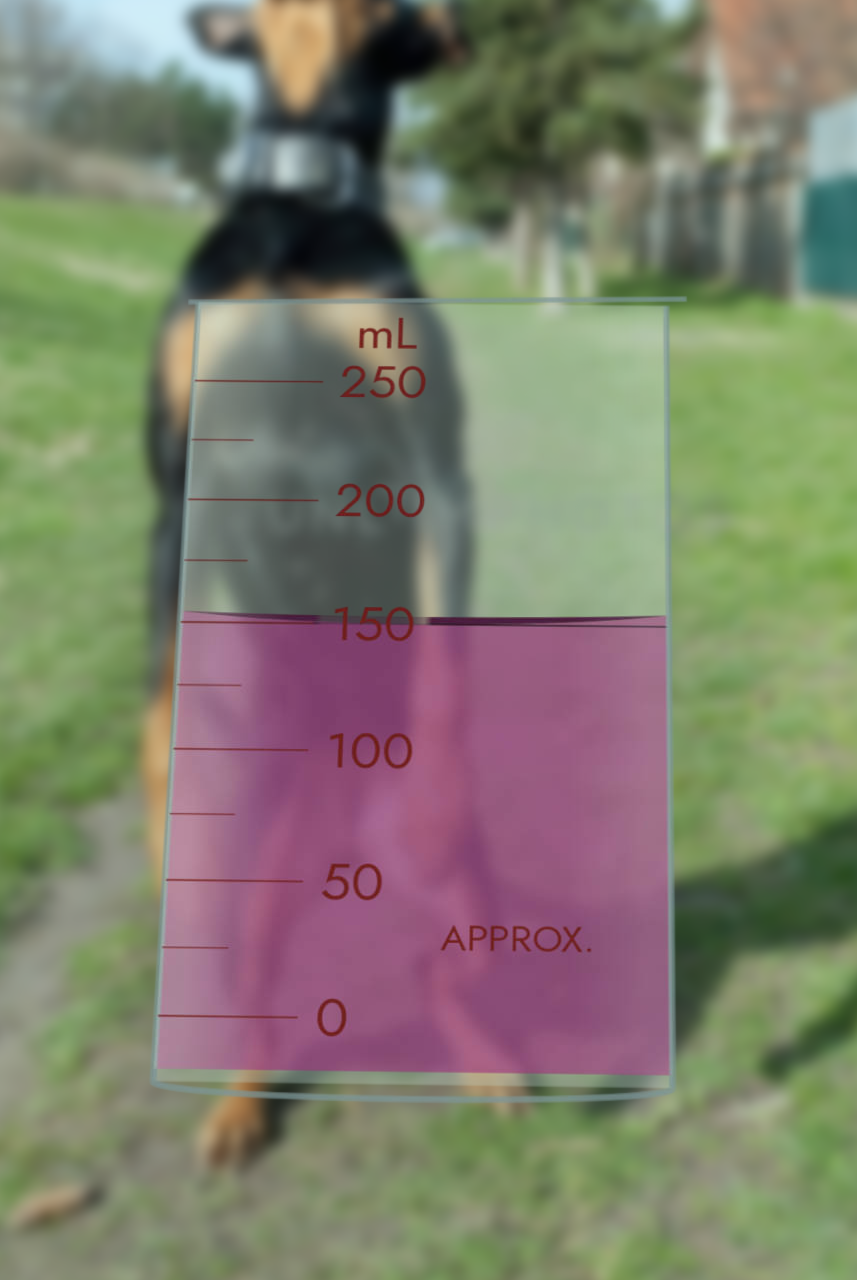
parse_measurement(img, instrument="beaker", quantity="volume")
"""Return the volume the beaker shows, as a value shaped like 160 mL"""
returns 150 mL
